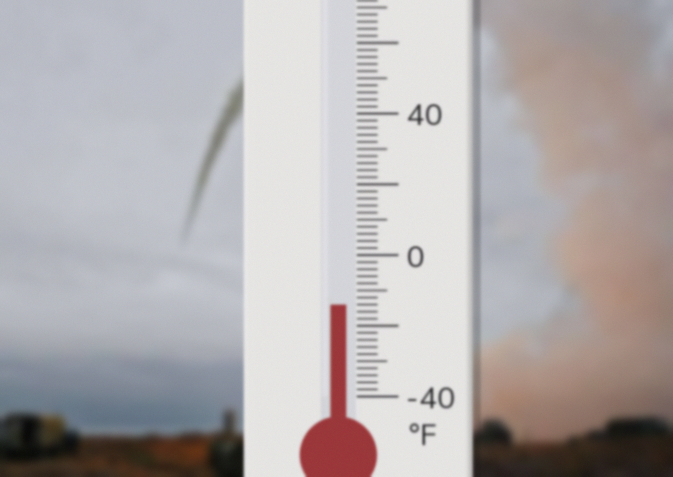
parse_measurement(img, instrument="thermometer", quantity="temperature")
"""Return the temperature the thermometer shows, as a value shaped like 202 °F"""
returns -14 °F
